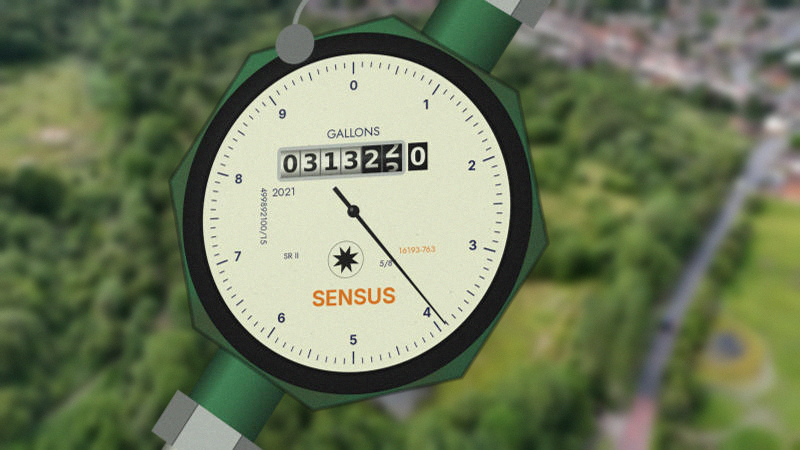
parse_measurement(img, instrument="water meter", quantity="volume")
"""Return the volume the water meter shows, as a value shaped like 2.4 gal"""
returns 313223.9 gal
